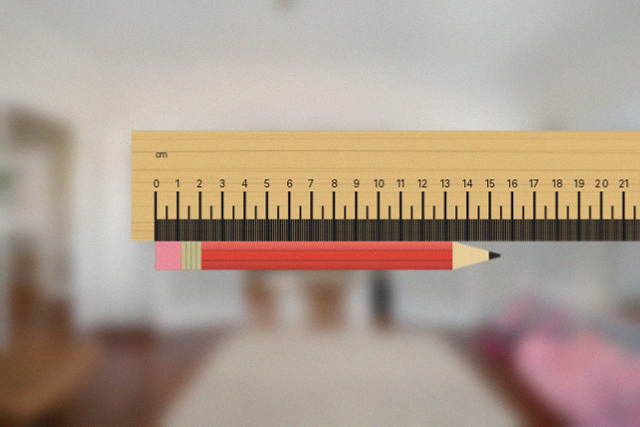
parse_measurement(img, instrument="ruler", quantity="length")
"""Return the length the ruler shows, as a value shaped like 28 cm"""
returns 15.5 cm
